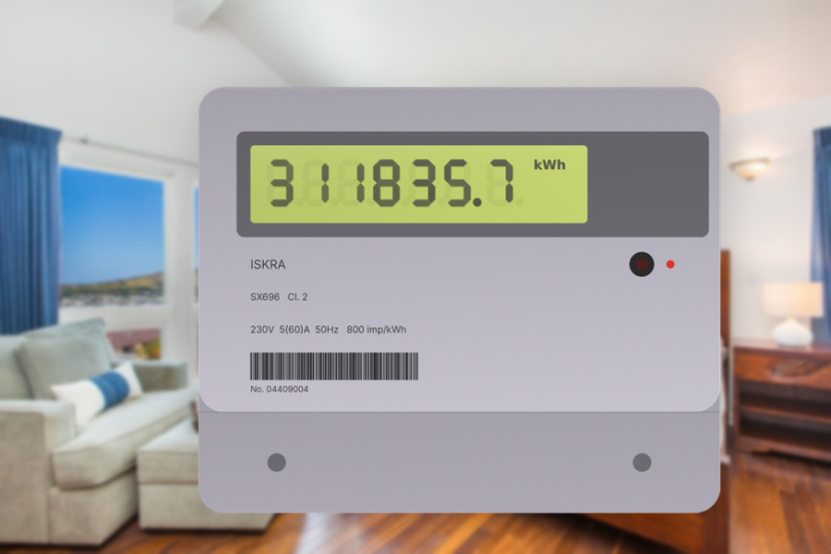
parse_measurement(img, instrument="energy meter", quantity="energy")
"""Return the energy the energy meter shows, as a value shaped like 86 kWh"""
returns 311835.7 kWh
